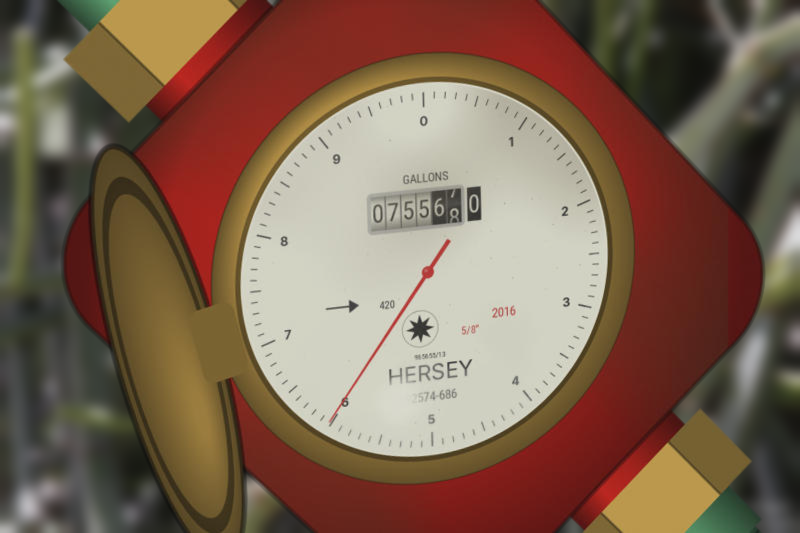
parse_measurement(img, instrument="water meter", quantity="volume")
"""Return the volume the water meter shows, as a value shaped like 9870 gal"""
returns 755676.0 gal
